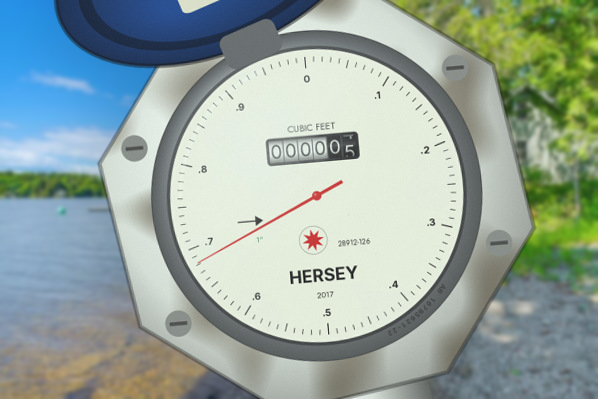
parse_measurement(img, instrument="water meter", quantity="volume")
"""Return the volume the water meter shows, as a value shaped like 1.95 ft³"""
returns 4.68 ft³
